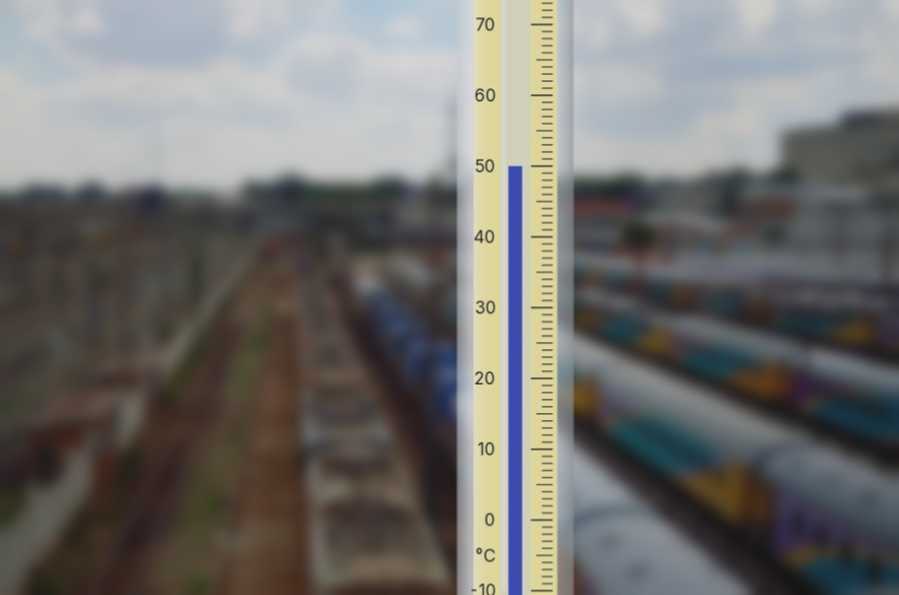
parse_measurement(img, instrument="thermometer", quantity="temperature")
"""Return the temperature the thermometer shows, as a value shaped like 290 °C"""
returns 50 °C
